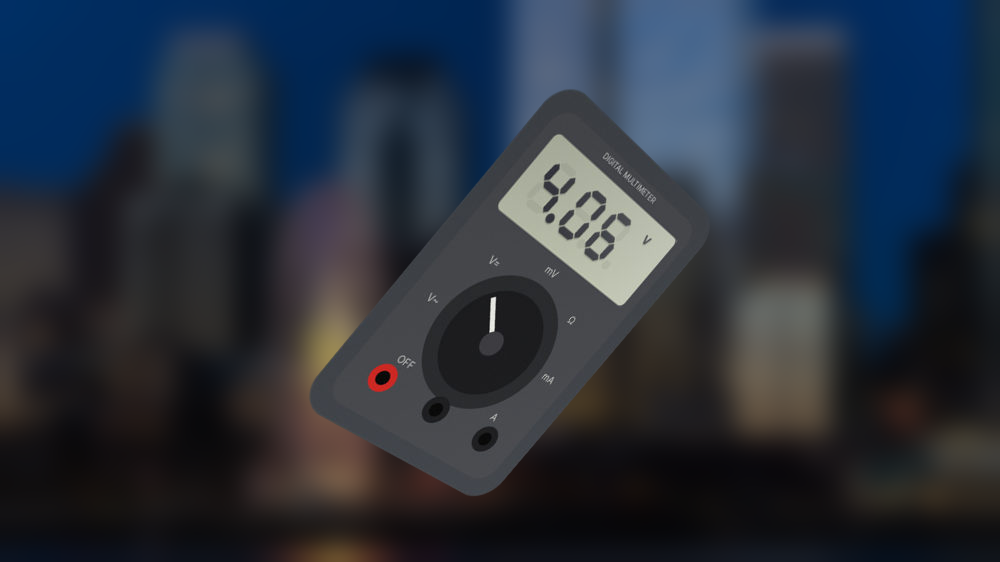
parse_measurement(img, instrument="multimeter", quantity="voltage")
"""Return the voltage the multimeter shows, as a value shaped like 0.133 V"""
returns 4.06 V
